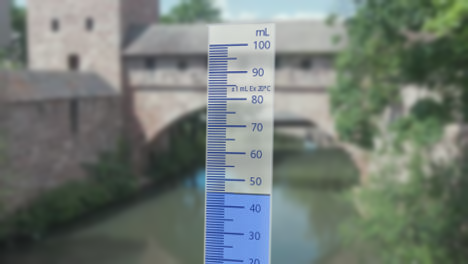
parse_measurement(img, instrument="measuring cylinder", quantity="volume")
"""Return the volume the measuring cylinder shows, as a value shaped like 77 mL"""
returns 45 mL
